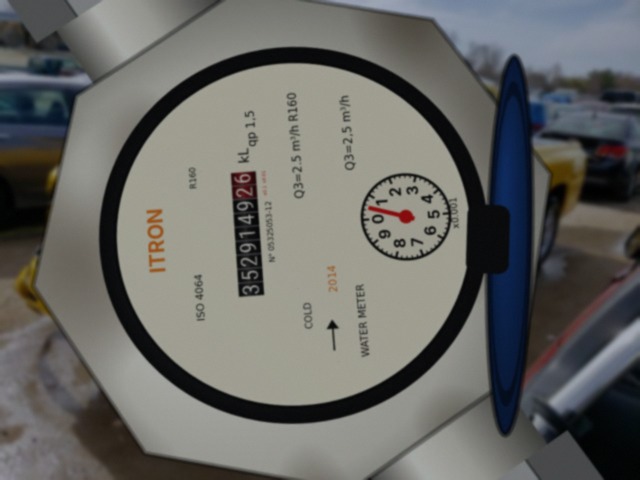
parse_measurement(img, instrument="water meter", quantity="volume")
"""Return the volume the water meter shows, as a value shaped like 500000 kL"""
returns 3529149.260 kL
